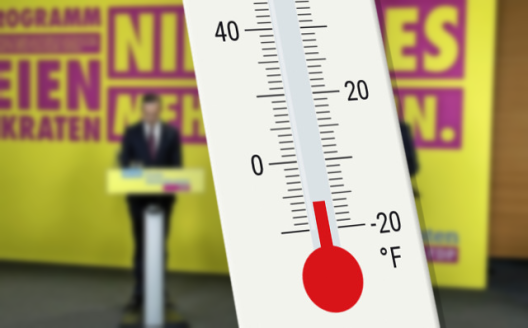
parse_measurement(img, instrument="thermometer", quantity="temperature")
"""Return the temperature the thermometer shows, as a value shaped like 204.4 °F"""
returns -12 °F
